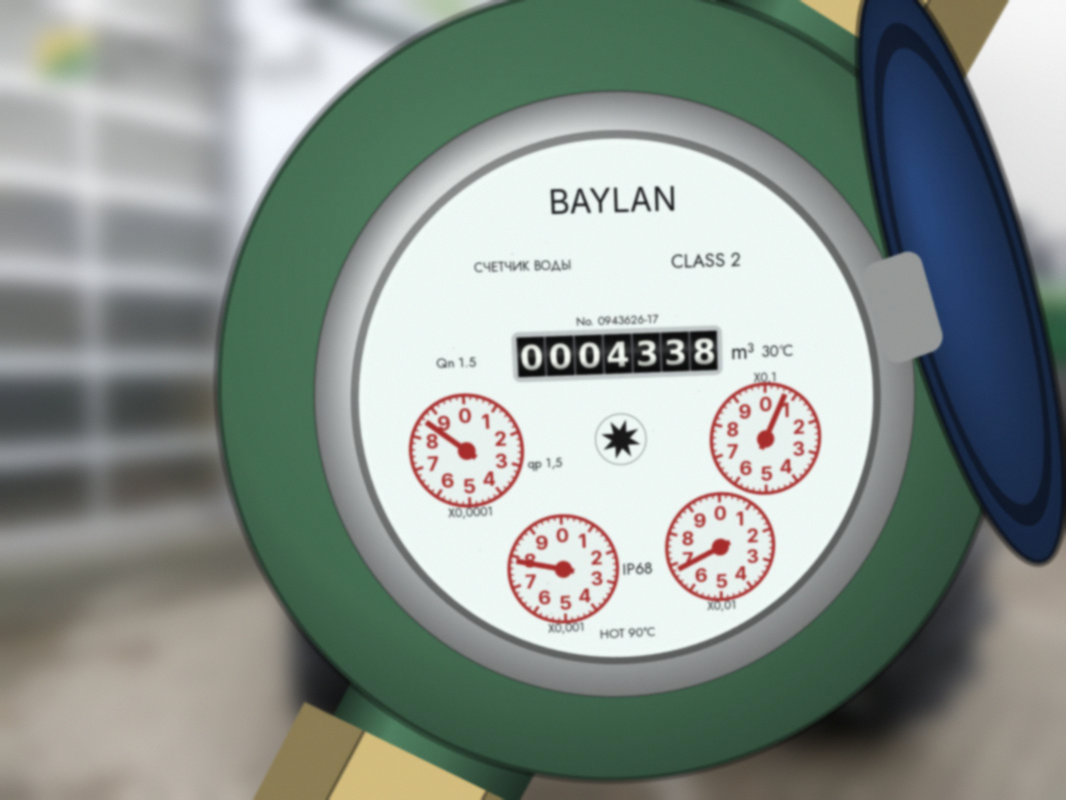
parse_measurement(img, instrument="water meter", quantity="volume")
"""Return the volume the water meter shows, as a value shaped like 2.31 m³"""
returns 4338.0678 m³
